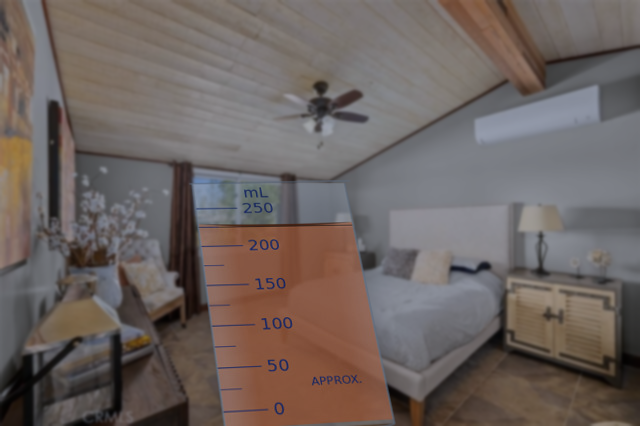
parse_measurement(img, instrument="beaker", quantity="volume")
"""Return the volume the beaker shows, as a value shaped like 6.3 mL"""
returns 225 mL
